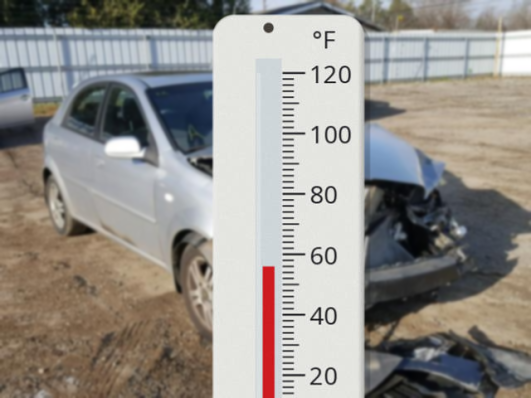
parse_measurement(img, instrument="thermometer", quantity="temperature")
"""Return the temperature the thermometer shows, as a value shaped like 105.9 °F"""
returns 56 °F
